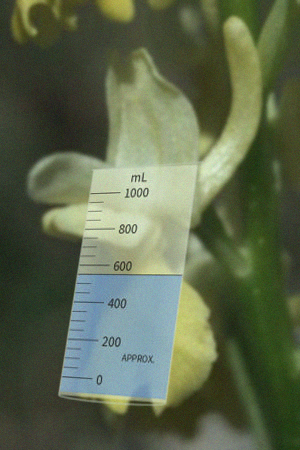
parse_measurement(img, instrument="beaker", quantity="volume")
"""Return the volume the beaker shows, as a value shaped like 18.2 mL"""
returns 550 mL
